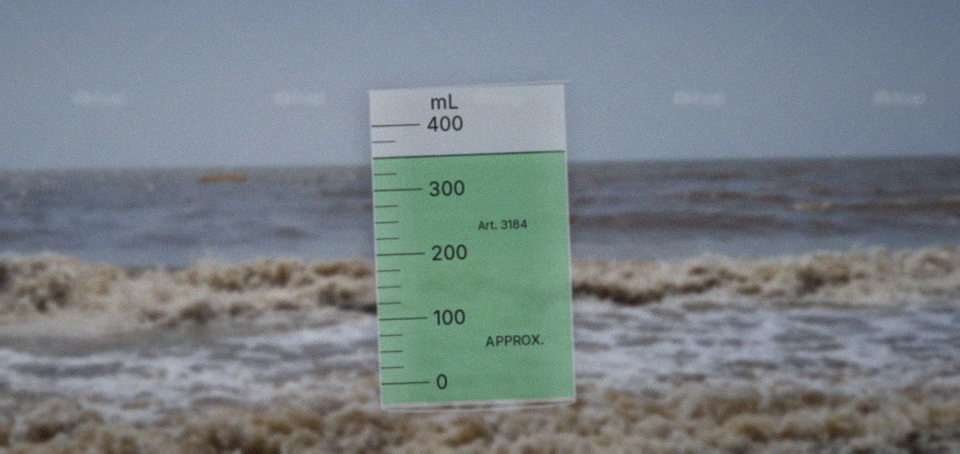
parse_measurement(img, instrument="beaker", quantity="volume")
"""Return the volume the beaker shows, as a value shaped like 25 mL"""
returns 350 mL
